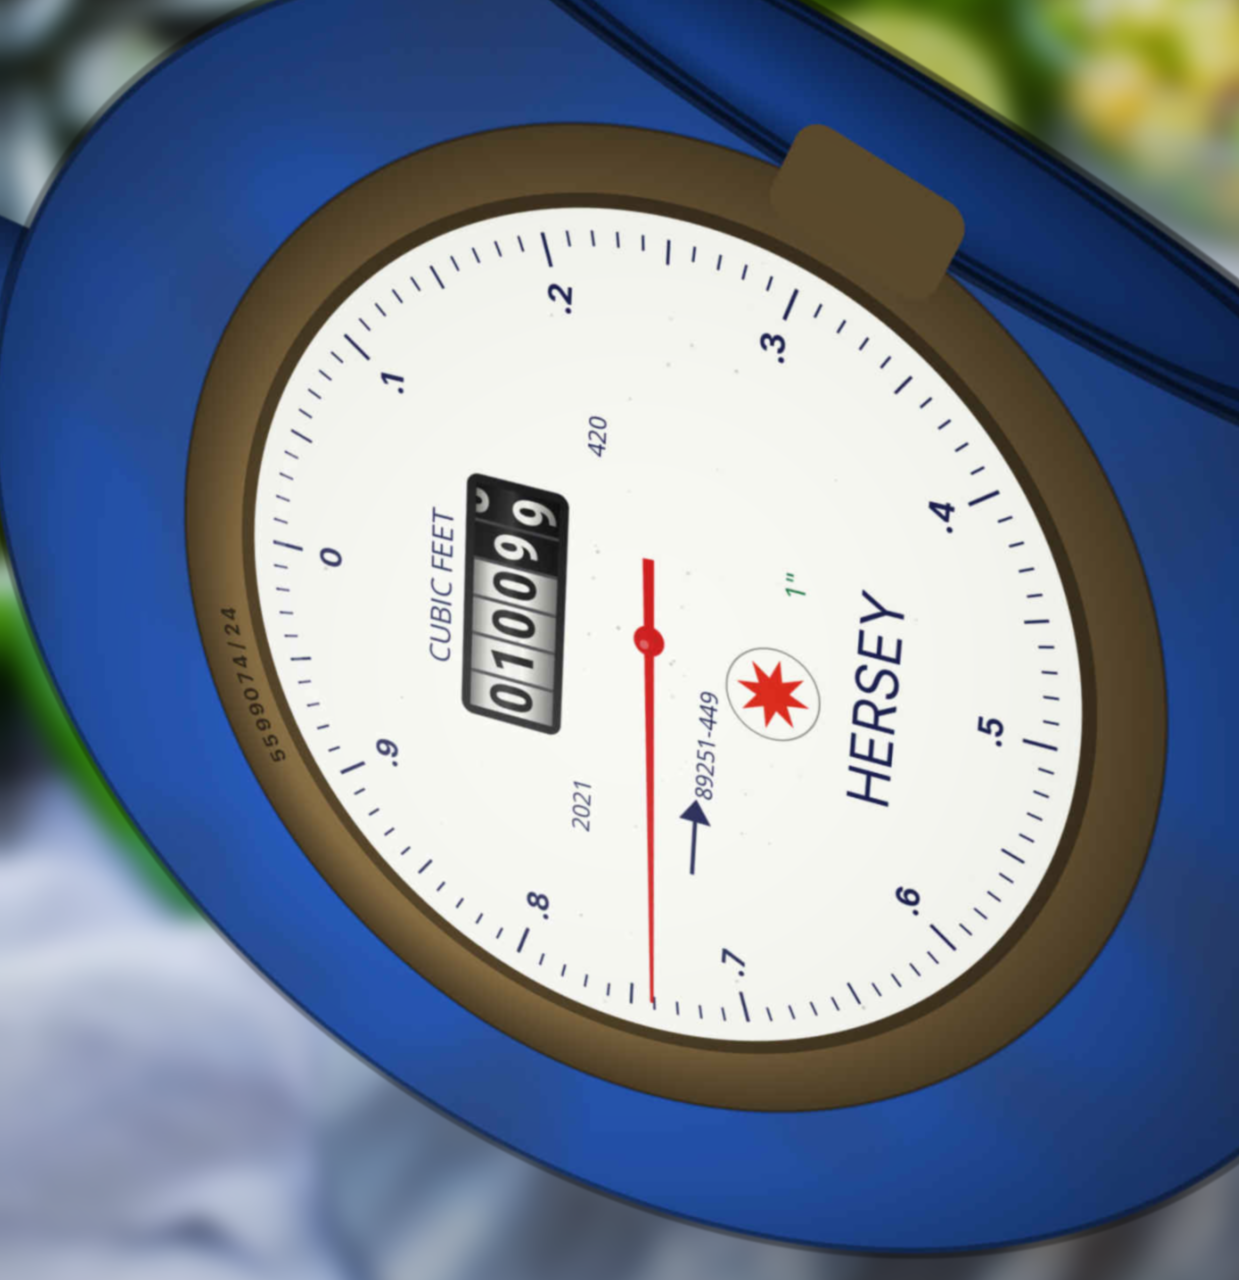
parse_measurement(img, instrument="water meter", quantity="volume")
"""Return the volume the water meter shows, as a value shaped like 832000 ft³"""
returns 10098.74 ft³
